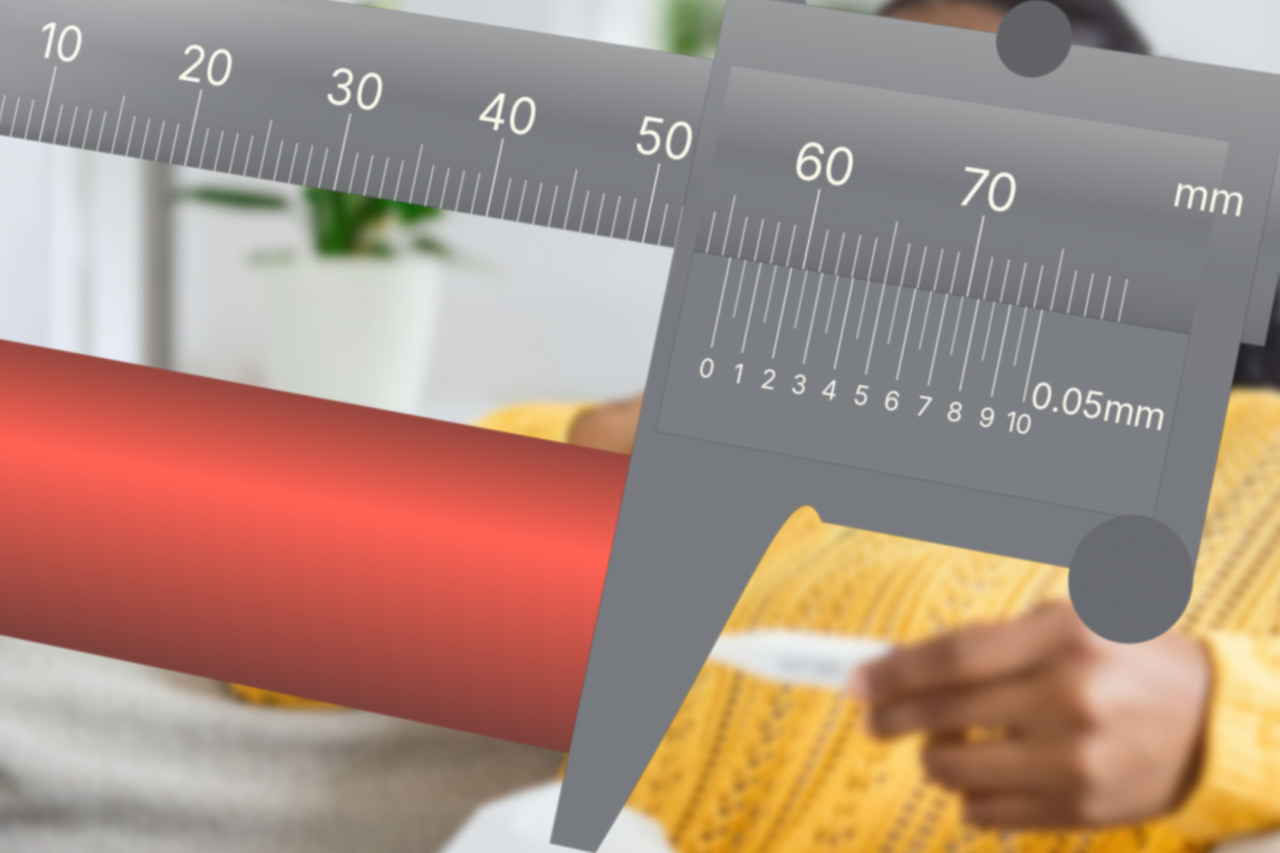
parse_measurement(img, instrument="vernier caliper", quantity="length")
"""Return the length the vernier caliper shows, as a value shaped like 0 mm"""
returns 55.5 mm
